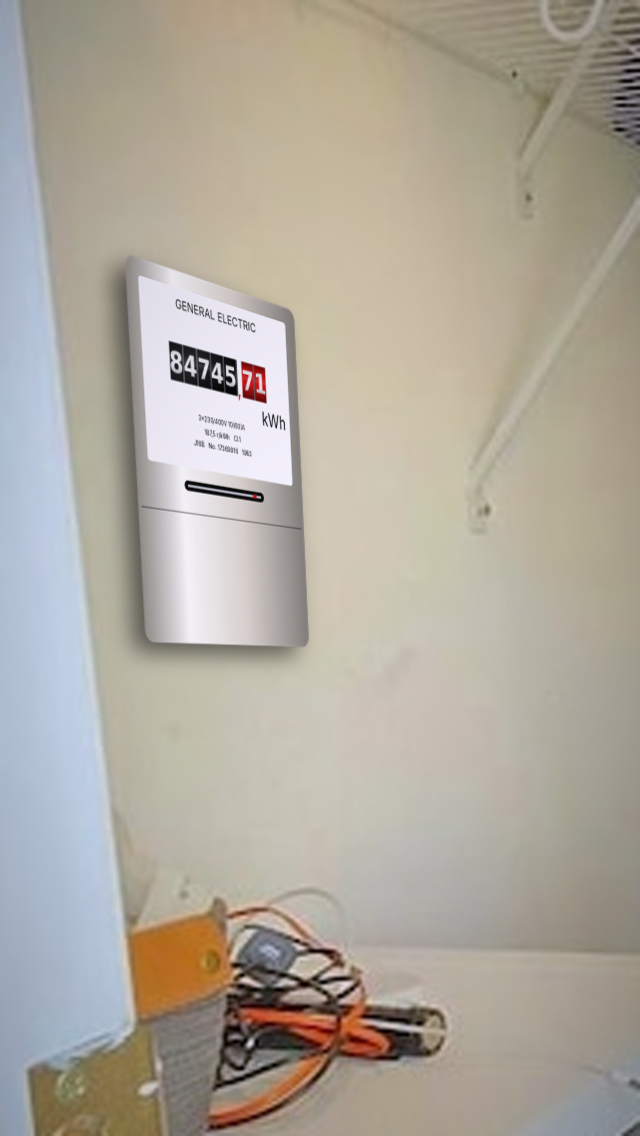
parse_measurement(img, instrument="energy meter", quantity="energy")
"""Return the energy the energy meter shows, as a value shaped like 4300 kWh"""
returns 84745.71 kWh
